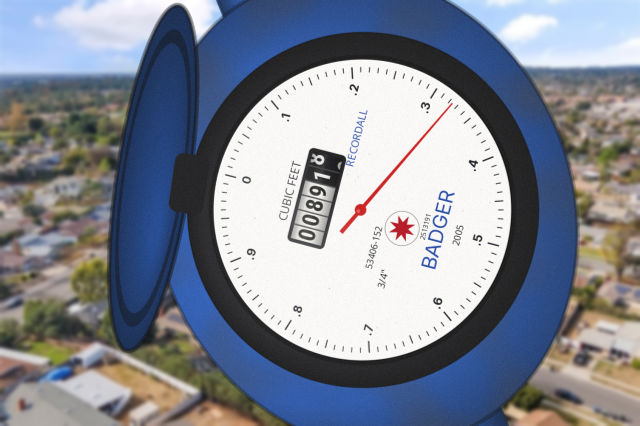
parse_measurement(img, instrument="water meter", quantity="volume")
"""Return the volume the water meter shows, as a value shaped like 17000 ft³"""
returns 8918.32 ft³
